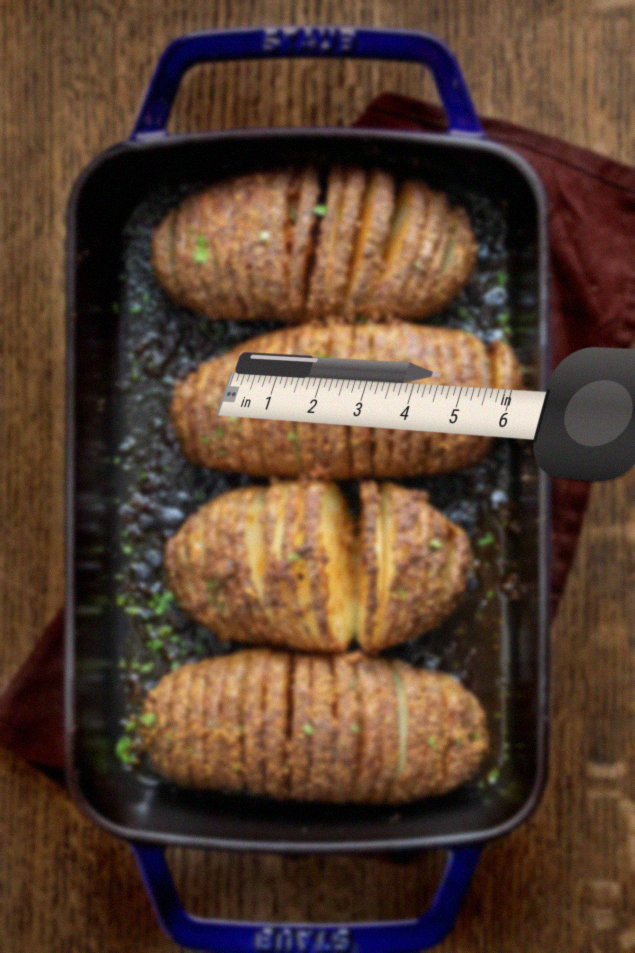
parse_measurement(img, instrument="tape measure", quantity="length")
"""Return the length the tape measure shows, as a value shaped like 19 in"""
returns 4.5 in
